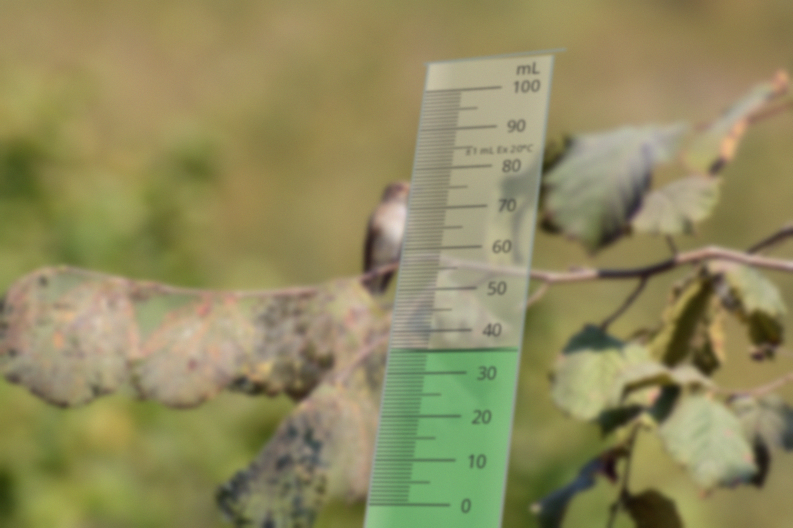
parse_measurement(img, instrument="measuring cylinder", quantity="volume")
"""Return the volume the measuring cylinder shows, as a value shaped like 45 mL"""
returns 35 mL
